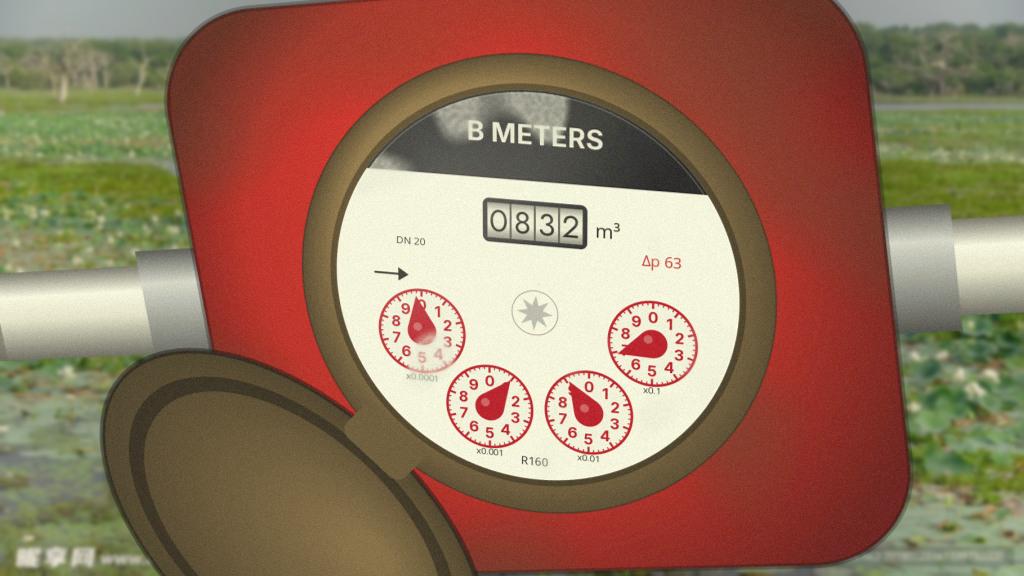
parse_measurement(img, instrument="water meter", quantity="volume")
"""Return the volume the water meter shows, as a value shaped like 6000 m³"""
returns 832.6909 m³
